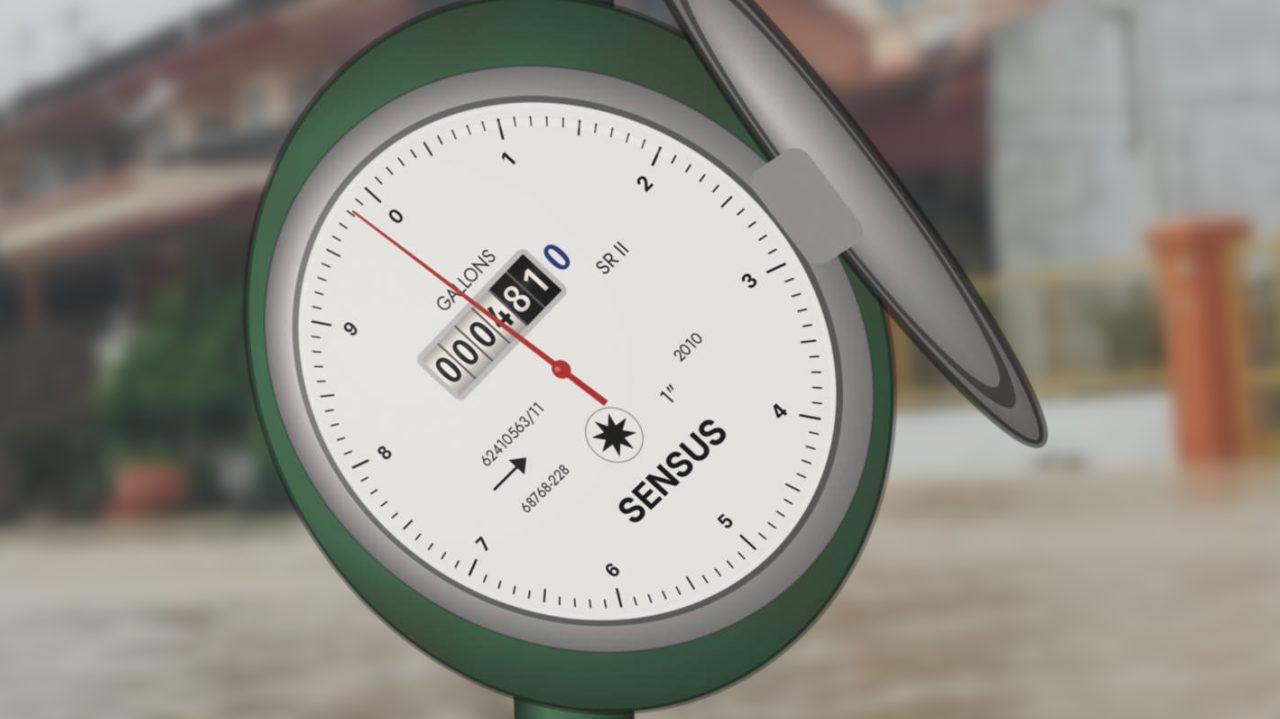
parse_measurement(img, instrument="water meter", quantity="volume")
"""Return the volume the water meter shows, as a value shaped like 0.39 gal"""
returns 4809.8 gal
